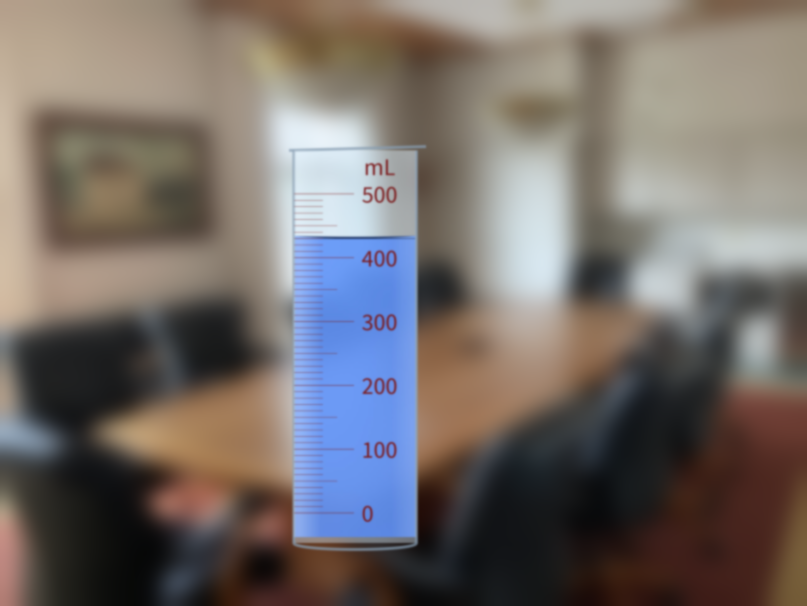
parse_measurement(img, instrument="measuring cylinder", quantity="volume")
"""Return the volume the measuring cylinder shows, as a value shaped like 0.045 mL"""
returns 430 mL
